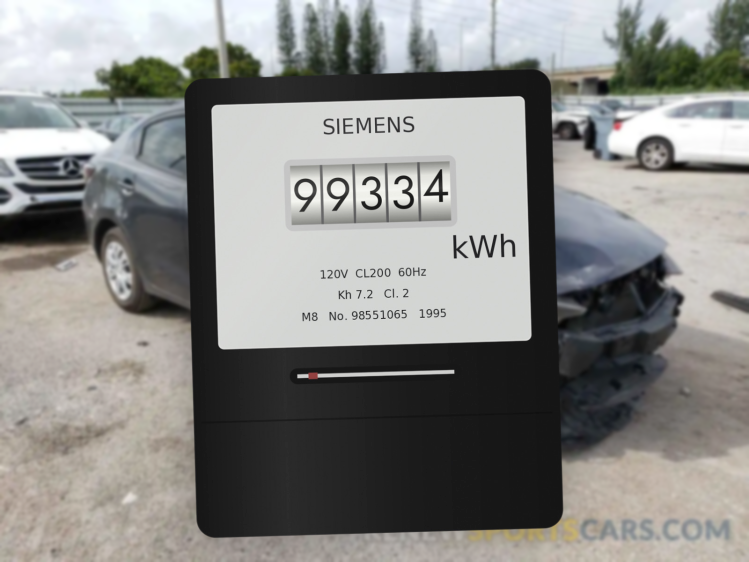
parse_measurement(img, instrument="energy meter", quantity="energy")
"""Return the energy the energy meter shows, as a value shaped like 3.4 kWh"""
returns 99334 kWh
